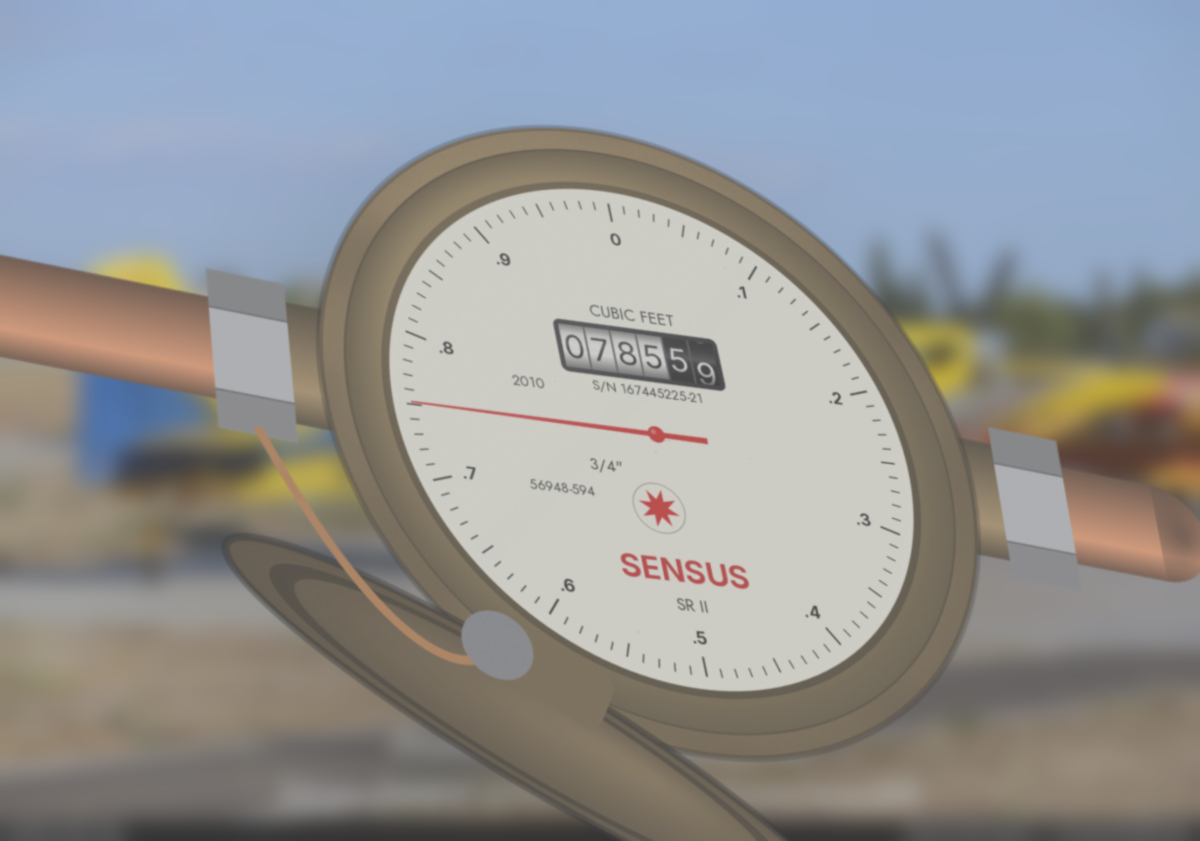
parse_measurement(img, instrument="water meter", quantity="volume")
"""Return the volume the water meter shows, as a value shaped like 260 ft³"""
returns 78558.75 ft³
